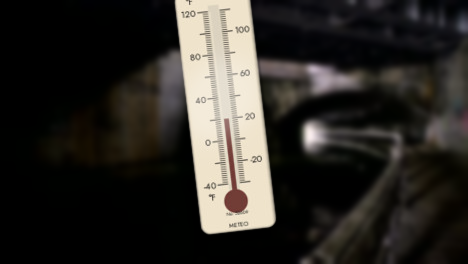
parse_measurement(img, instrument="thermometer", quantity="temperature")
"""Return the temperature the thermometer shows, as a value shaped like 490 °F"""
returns 20 °F
